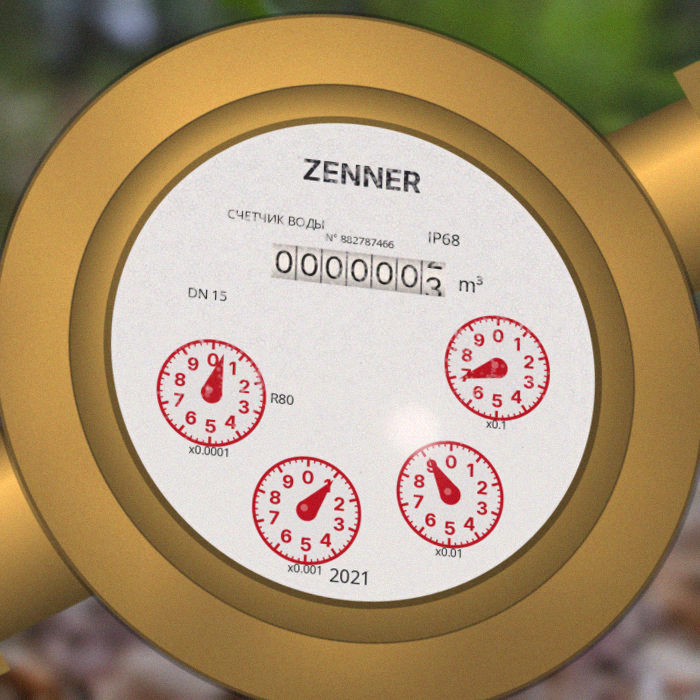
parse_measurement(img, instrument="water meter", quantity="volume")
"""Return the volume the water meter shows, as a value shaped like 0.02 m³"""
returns 2.6910 m³
